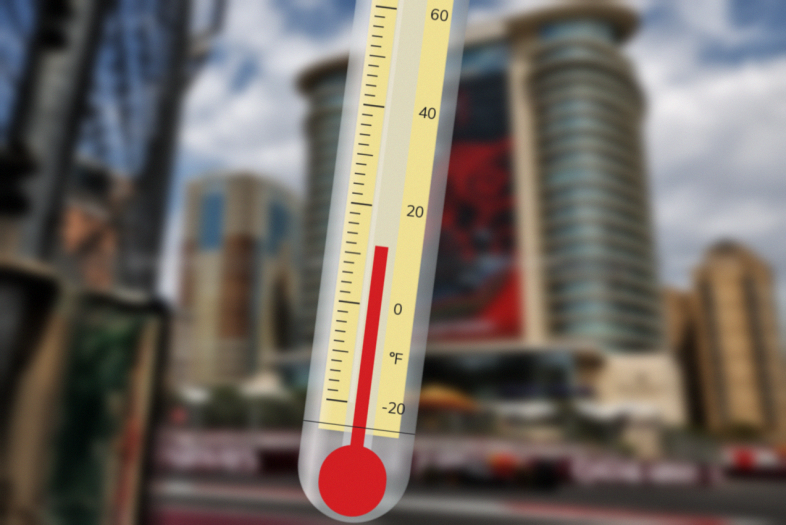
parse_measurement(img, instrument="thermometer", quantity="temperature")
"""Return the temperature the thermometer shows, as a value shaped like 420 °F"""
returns 12 °F
